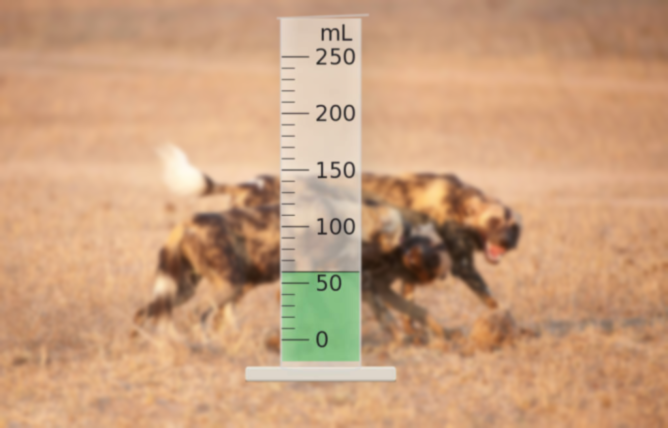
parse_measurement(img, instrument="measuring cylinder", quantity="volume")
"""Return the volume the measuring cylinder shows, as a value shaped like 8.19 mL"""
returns 60 mL
